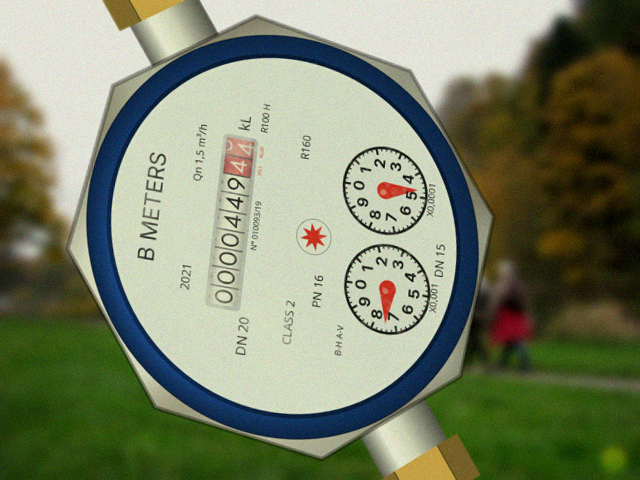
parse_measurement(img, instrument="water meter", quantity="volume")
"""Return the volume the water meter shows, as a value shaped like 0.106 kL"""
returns 449.4374 kL
